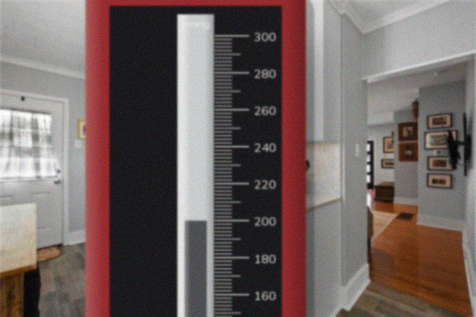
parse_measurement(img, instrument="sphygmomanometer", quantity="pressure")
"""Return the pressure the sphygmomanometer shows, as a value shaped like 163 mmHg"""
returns 200 mmHg
